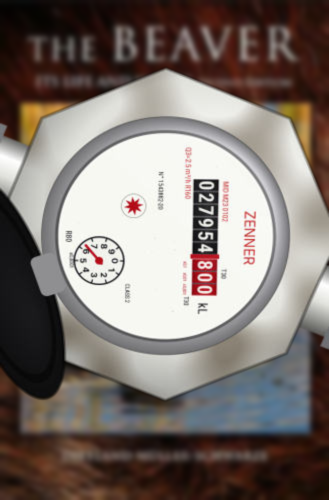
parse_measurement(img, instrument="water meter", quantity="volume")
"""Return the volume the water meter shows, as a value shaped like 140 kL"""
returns 27954.8006 kL
